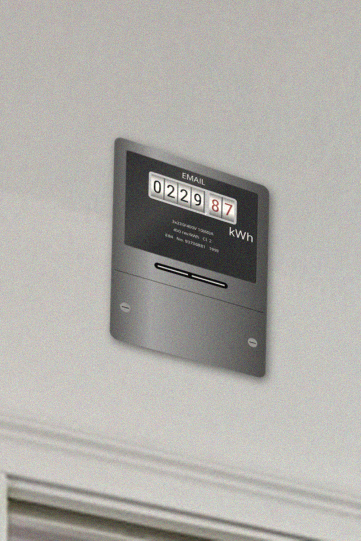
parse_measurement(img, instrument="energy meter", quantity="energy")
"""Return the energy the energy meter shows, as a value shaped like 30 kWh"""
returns 229.87 kWh
